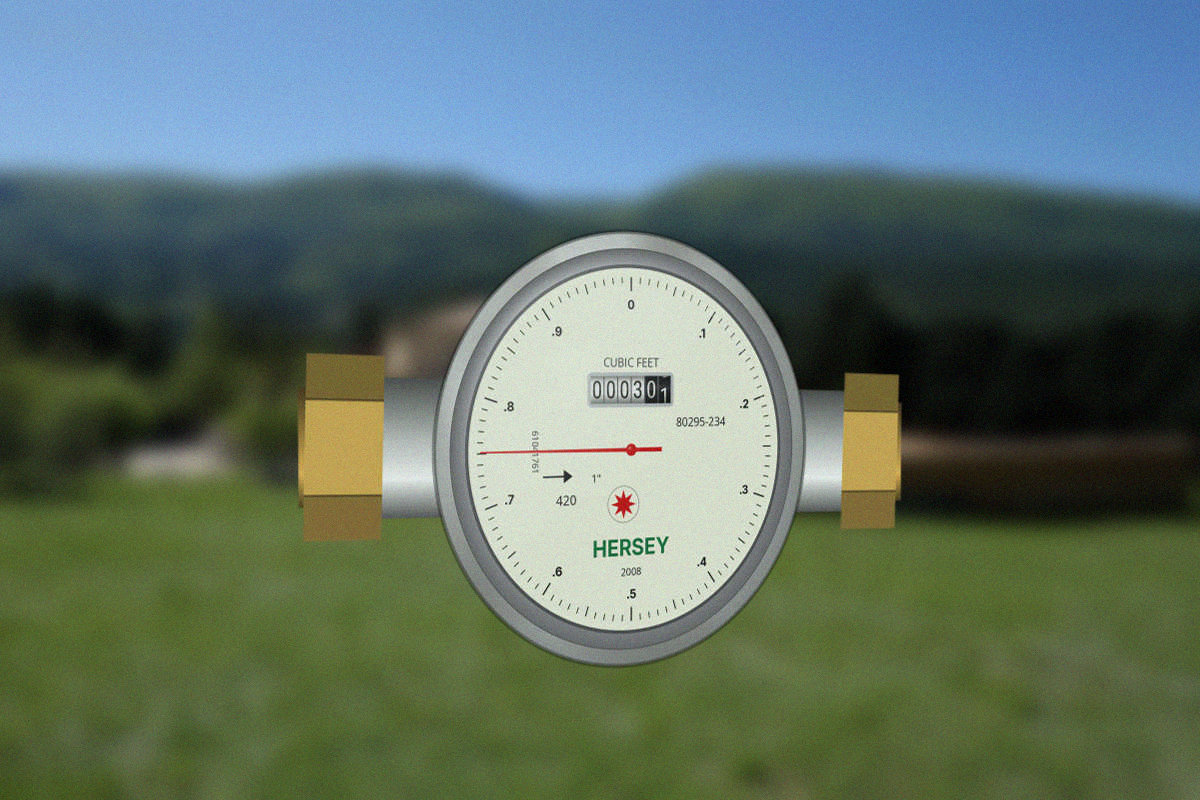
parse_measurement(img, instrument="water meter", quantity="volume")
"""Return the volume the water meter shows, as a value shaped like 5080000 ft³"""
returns 300.75 ft³
